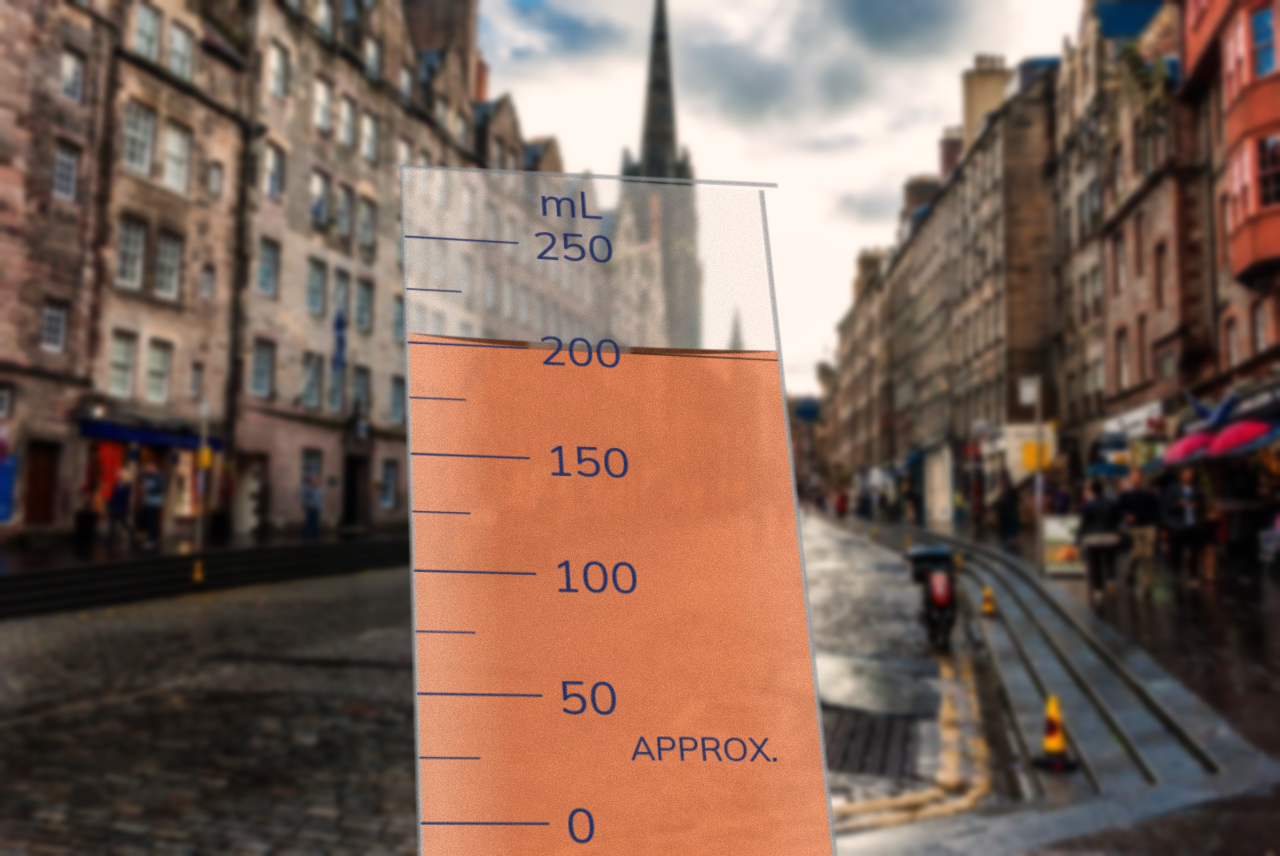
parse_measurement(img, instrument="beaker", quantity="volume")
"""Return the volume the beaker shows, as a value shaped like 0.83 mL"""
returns 200 mL
